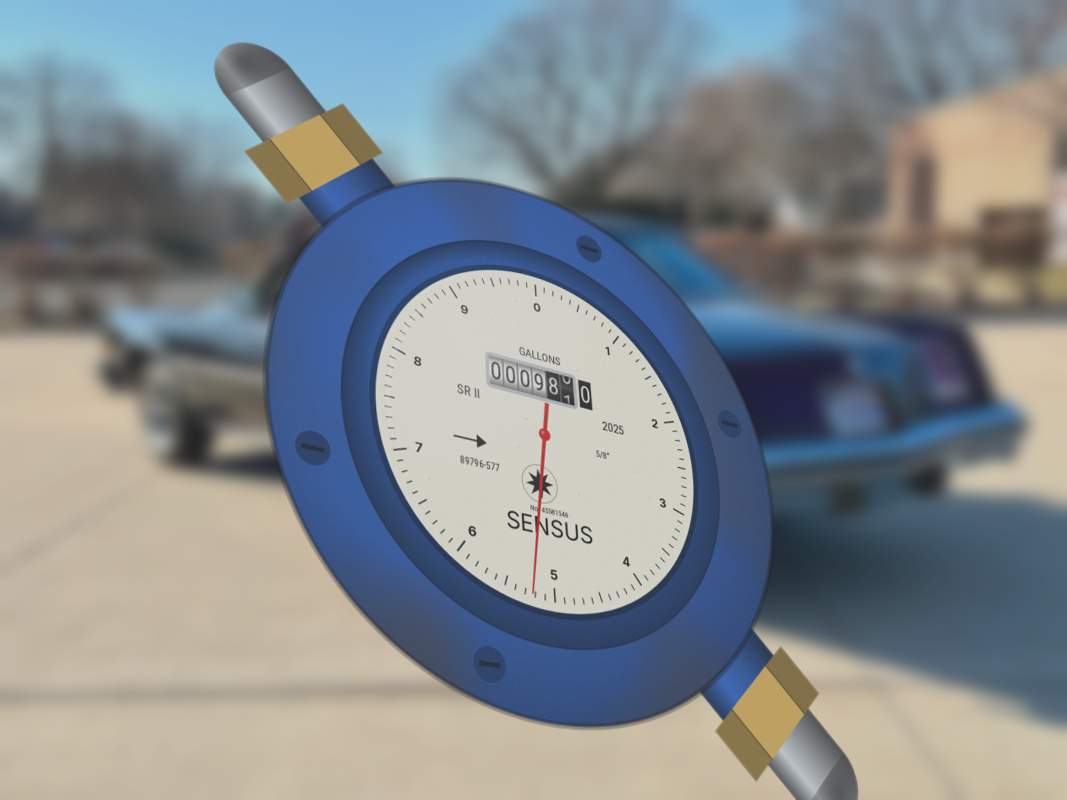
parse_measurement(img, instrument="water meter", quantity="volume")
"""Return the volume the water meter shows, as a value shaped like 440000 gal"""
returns 9805.2 gal
